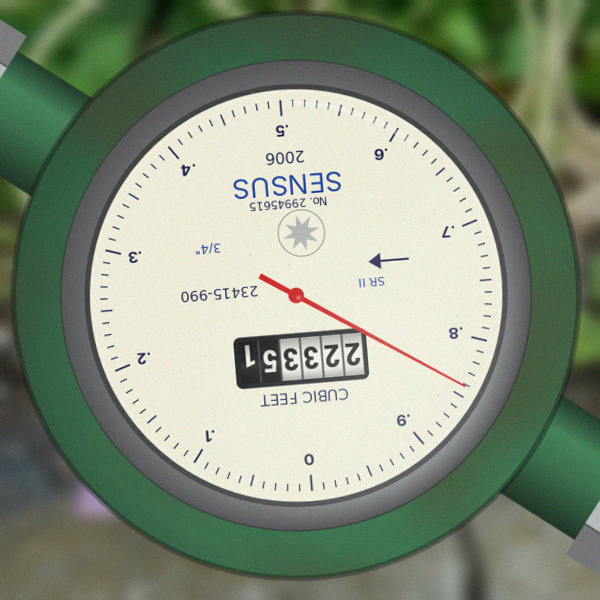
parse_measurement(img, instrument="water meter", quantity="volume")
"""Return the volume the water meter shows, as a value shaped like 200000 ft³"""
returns 223350.84 ft³
